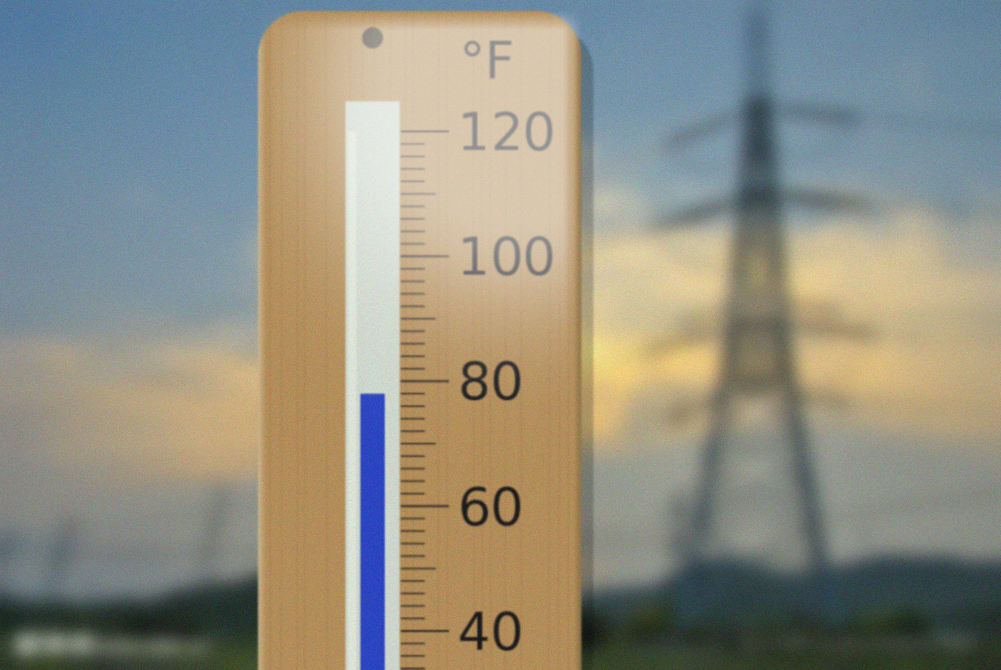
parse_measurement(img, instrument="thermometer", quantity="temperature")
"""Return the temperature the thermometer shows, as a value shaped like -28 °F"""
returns 78 °F
